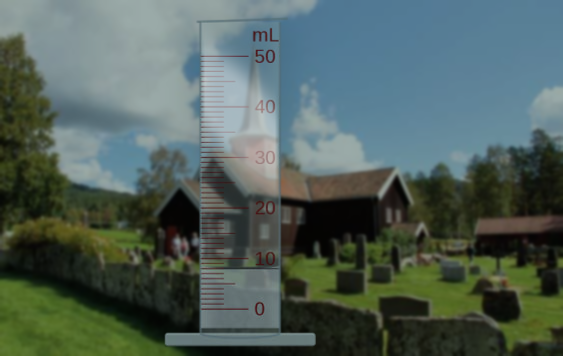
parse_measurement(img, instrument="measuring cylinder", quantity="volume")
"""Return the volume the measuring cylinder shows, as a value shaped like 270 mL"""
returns 8 mL
